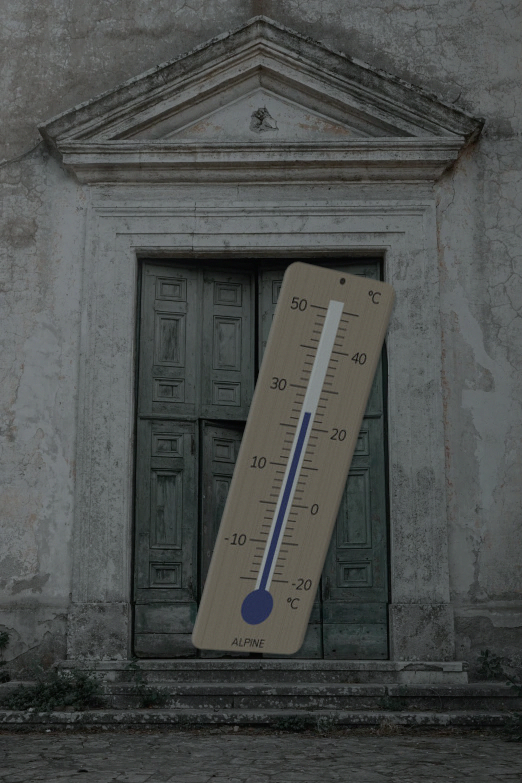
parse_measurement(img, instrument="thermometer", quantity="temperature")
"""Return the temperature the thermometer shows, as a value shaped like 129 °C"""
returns 24 °C
